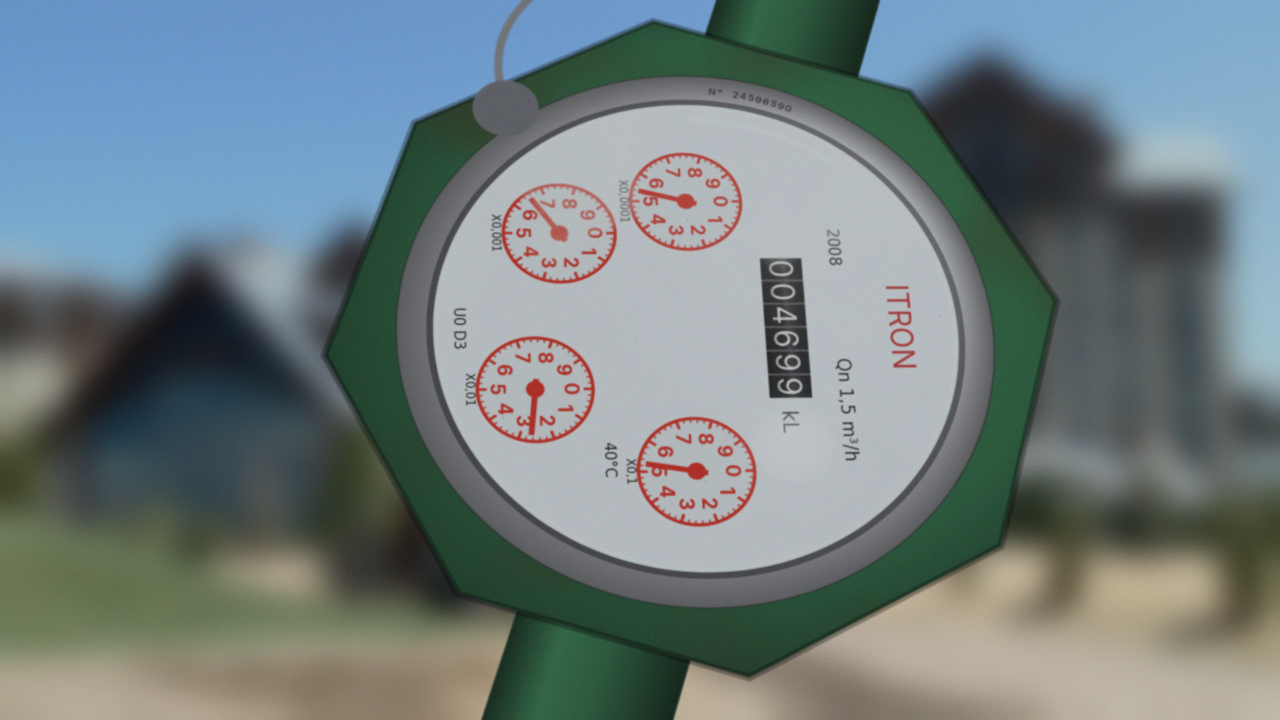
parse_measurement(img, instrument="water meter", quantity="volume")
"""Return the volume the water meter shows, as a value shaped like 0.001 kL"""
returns 4699.5265 kL
